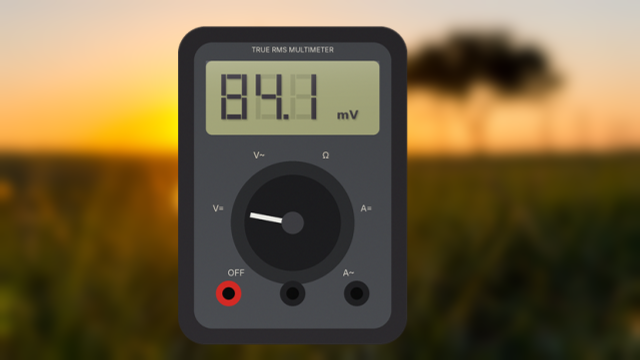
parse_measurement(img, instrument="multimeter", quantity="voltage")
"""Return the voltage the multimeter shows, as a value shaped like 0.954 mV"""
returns 84.1 mV
